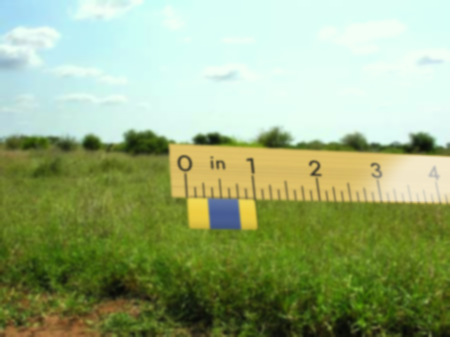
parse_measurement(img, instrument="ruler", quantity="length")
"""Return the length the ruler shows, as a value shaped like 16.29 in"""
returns 1 in
